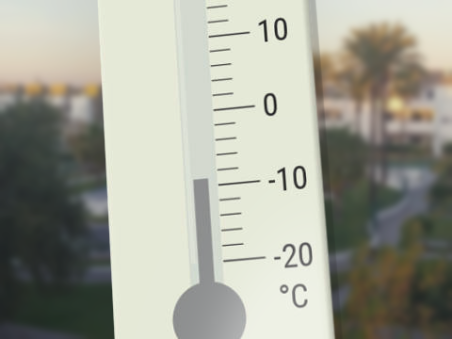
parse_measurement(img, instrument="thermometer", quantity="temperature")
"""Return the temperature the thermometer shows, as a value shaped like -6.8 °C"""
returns -9 °C
